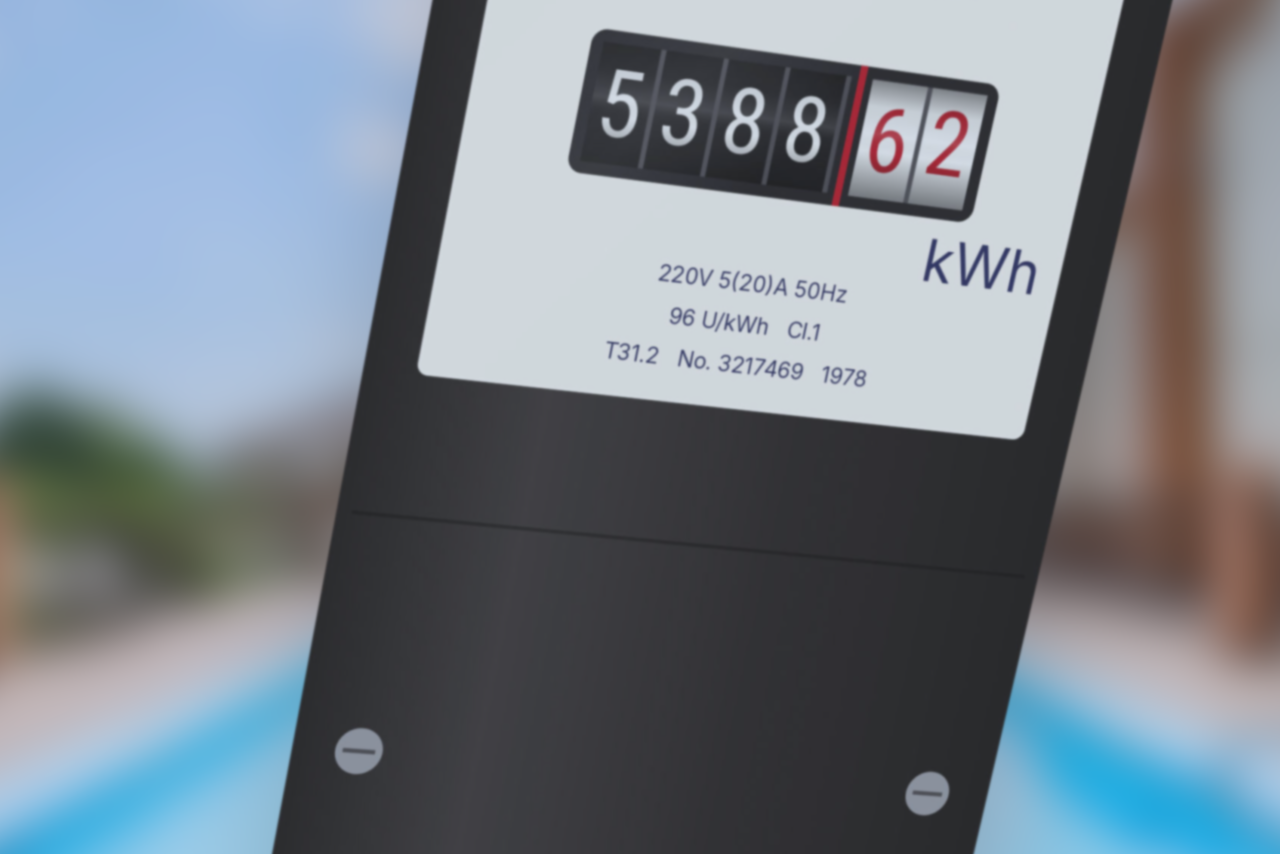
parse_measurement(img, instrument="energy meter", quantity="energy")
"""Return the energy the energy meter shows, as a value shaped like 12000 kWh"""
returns 5388.62 kWh
